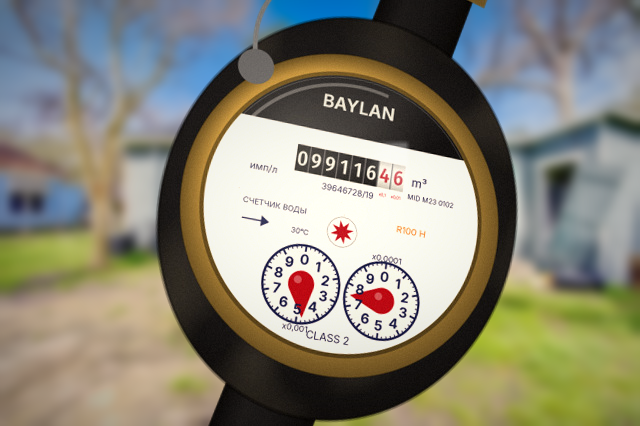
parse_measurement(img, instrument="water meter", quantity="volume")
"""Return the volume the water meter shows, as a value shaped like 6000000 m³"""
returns 99116.4647 m³
